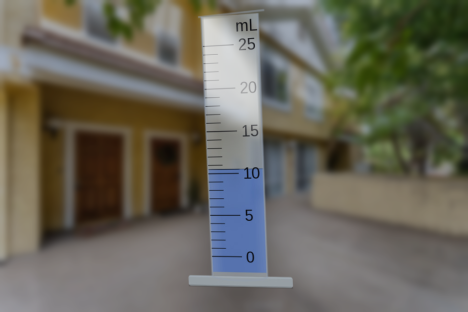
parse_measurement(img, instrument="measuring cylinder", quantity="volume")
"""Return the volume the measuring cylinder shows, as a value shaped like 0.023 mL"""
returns 10.5 mL
